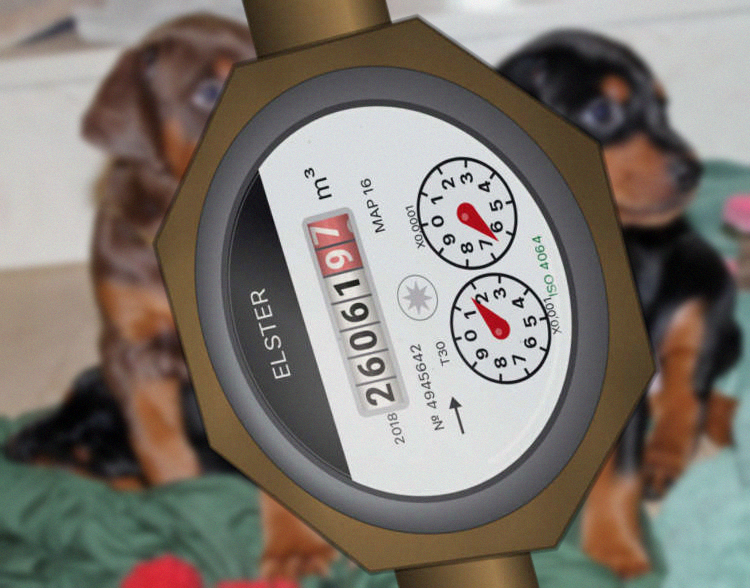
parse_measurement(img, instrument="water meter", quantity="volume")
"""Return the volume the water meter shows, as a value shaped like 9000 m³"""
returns 26061.9716 m³
